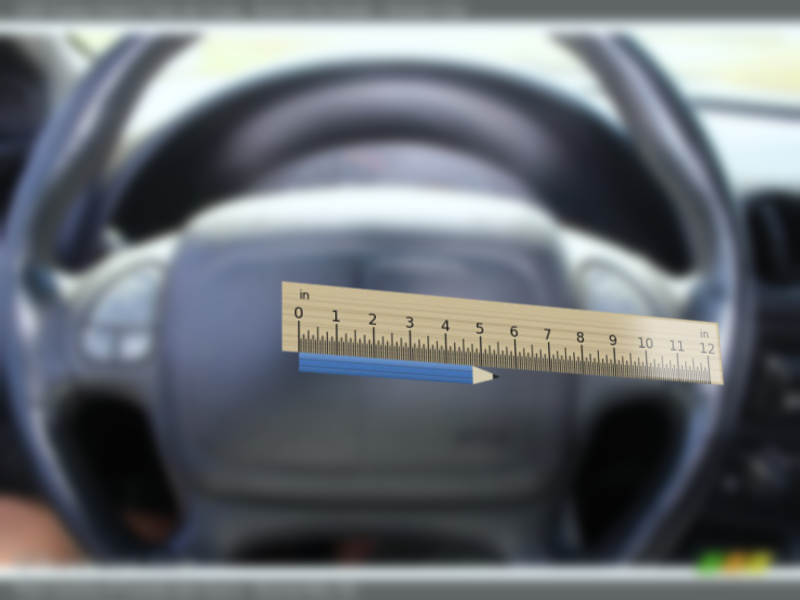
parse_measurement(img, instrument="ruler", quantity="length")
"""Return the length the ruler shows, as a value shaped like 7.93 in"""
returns 5.5 in
